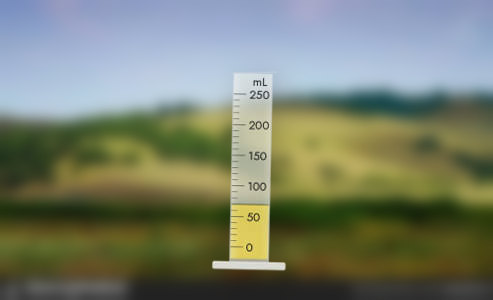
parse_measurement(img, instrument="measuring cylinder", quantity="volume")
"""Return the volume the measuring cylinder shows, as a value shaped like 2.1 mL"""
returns 70 mL
